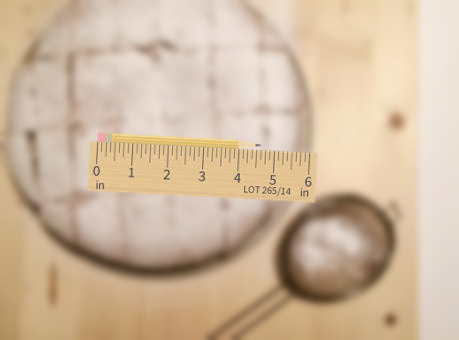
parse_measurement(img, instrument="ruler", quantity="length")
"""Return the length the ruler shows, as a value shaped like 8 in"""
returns 4.625 in
